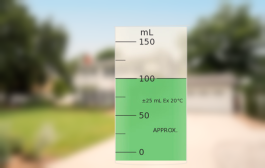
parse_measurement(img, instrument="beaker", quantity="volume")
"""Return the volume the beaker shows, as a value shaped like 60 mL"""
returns 100 mL
